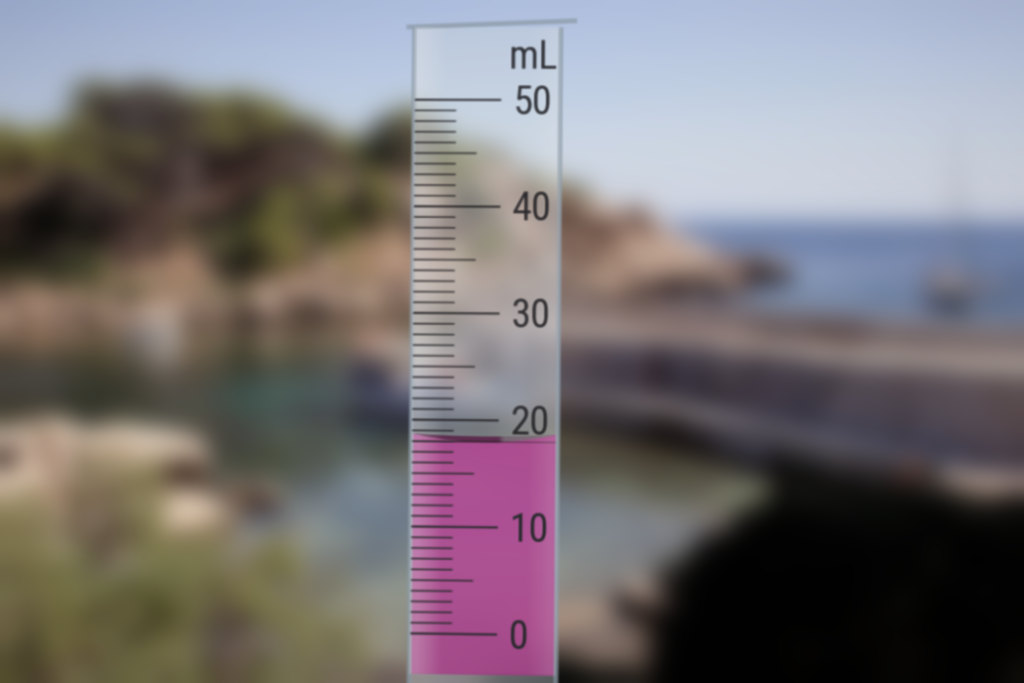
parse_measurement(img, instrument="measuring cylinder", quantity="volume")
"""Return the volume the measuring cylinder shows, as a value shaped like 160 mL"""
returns 18 mL
